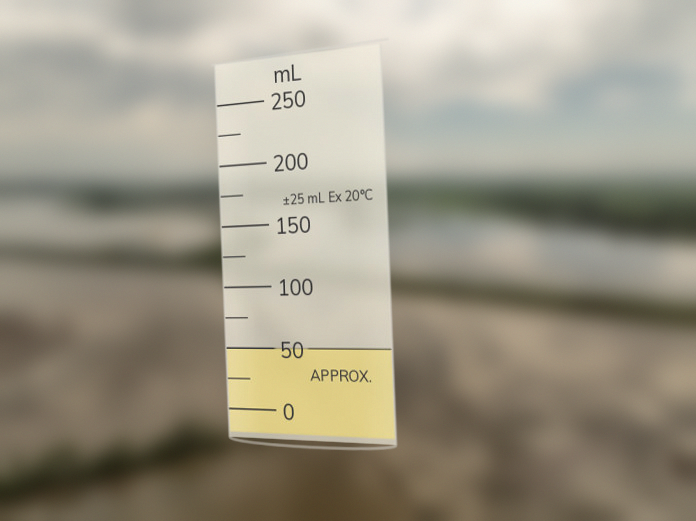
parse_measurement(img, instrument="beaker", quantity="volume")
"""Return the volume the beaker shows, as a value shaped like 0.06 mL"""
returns 50 mL
